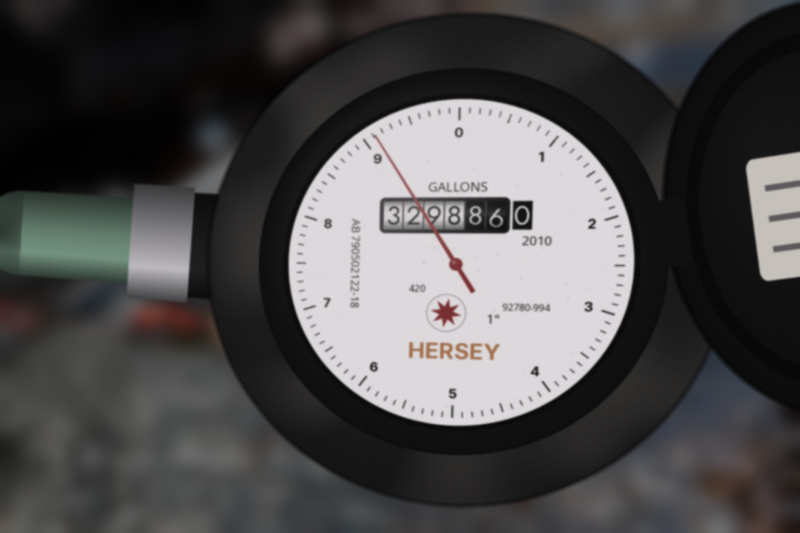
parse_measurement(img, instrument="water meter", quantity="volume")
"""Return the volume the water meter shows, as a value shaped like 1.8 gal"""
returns 3298859.1 gal
